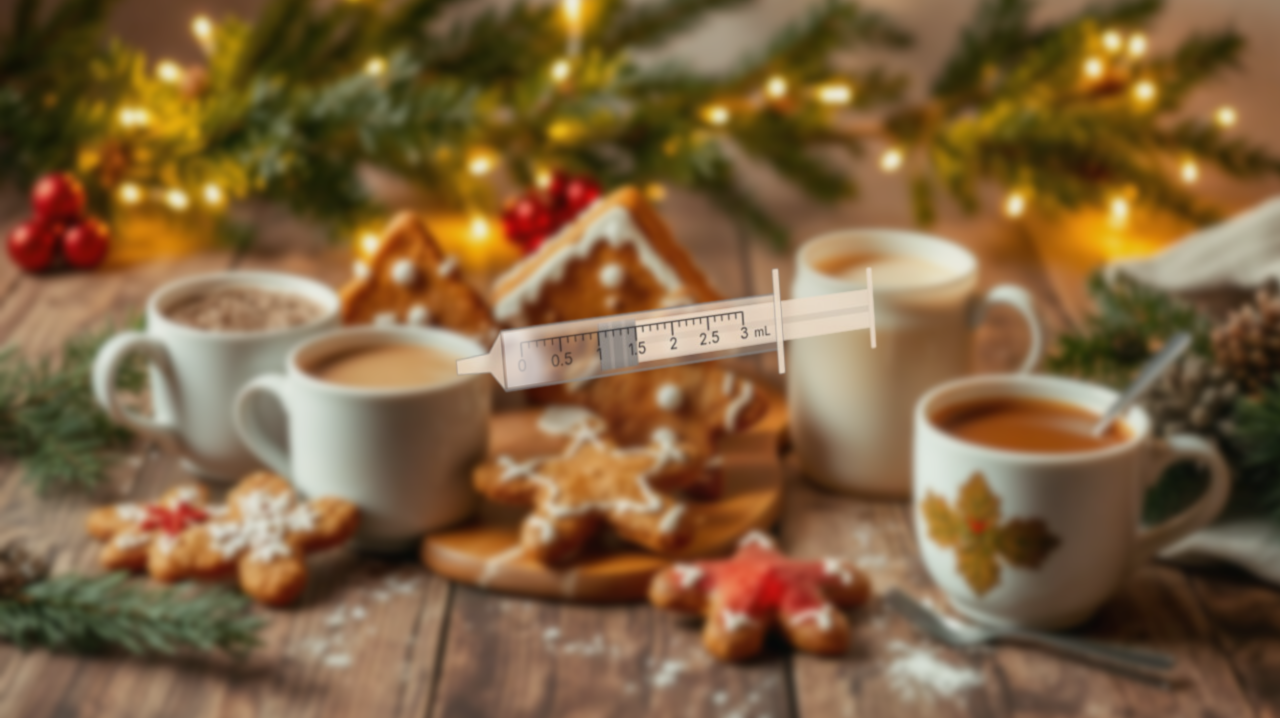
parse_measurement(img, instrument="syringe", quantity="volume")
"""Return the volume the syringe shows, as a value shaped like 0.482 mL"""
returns 1 mL
